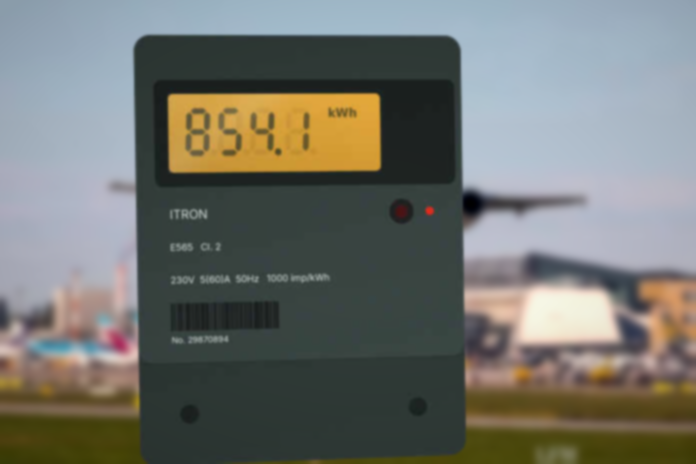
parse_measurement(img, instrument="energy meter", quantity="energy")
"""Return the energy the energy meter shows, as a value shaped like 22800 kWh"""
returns 854.1 kWh
